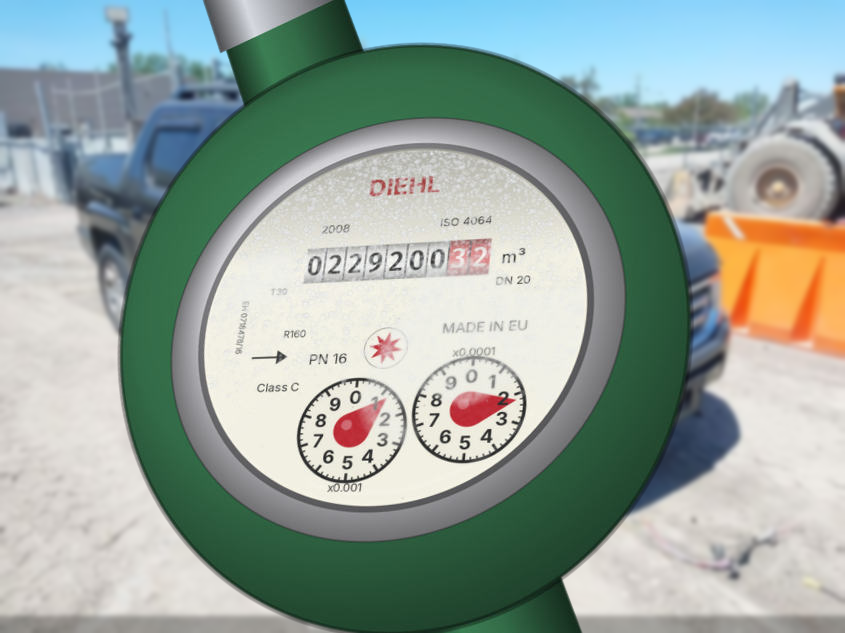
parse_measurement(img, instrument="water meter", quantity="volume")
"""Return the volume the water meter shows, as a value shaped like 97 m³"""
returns 229200.3212 m³
